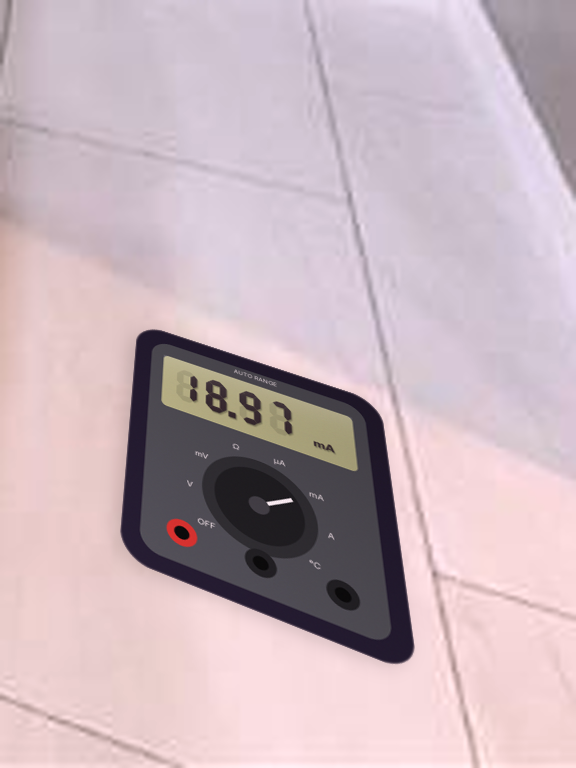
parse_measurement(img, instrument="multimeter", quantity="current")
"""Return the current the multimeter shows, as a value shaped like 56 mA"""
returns 18.97 mA
